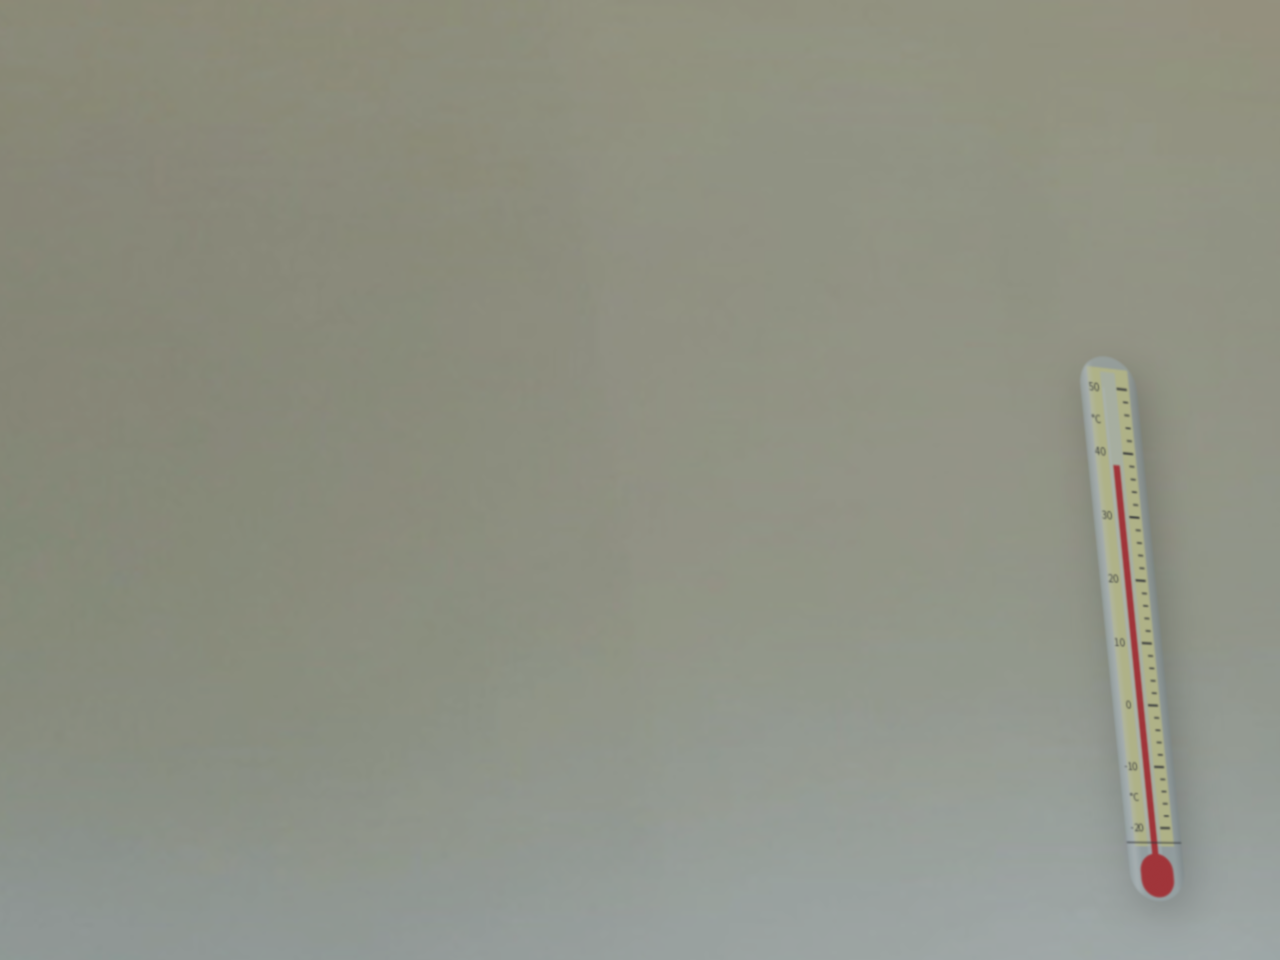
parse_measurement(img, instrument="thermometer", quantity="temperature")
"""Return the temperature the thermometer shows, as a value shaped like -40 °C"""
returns 38 °C
